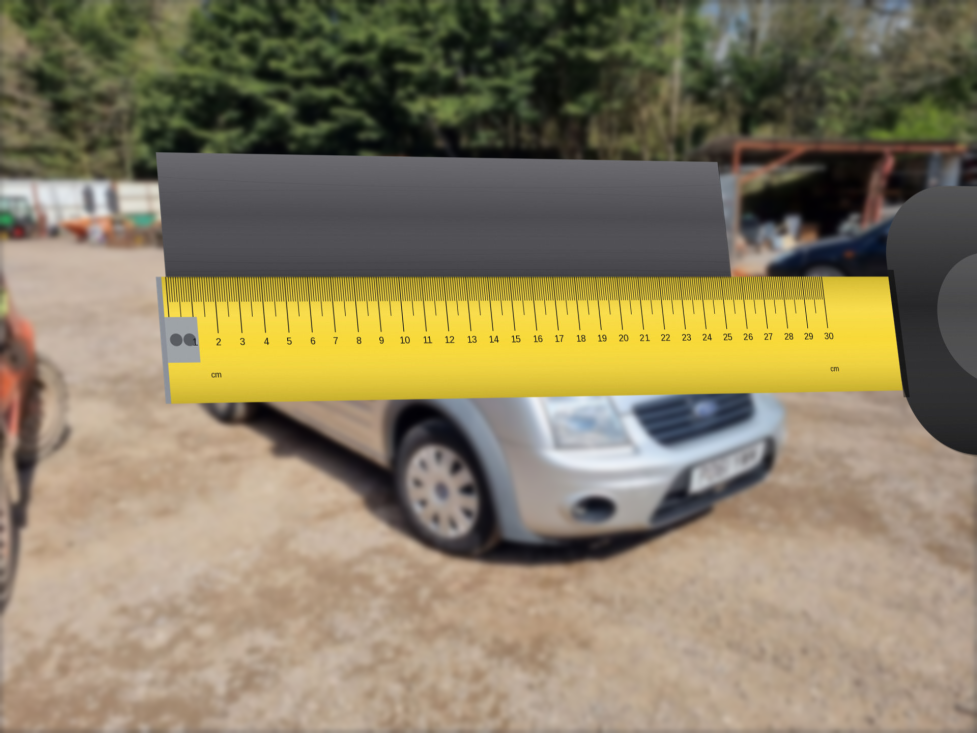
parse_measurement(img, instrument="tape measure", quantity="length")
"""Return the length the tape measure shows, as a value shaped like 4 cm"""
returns 25.5 cm
